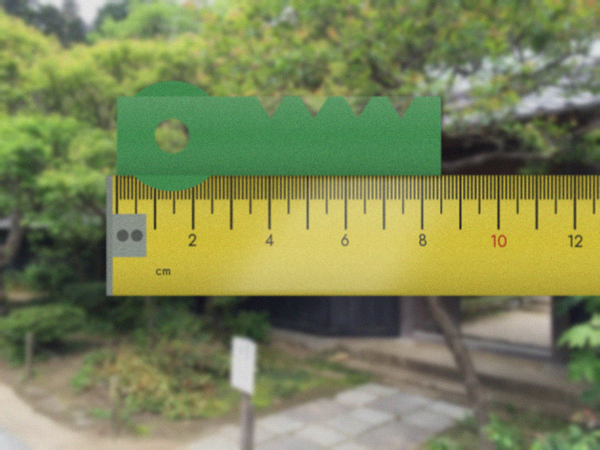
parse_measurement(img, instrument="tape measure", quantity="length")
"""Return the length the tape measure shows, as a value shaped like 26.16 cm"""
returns 8.5 cm
